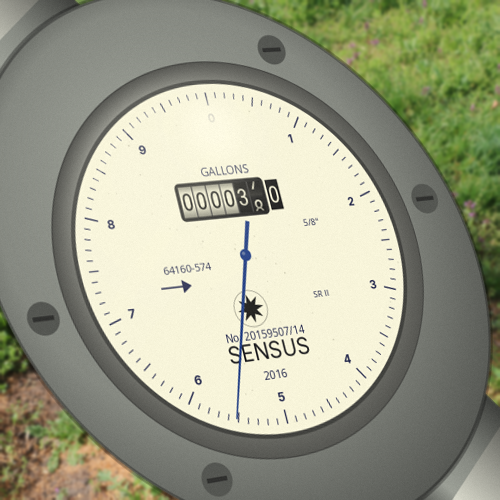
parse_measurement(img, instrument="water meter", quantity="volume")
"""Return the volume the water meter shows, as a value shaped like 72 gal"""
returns 375.5 gal
